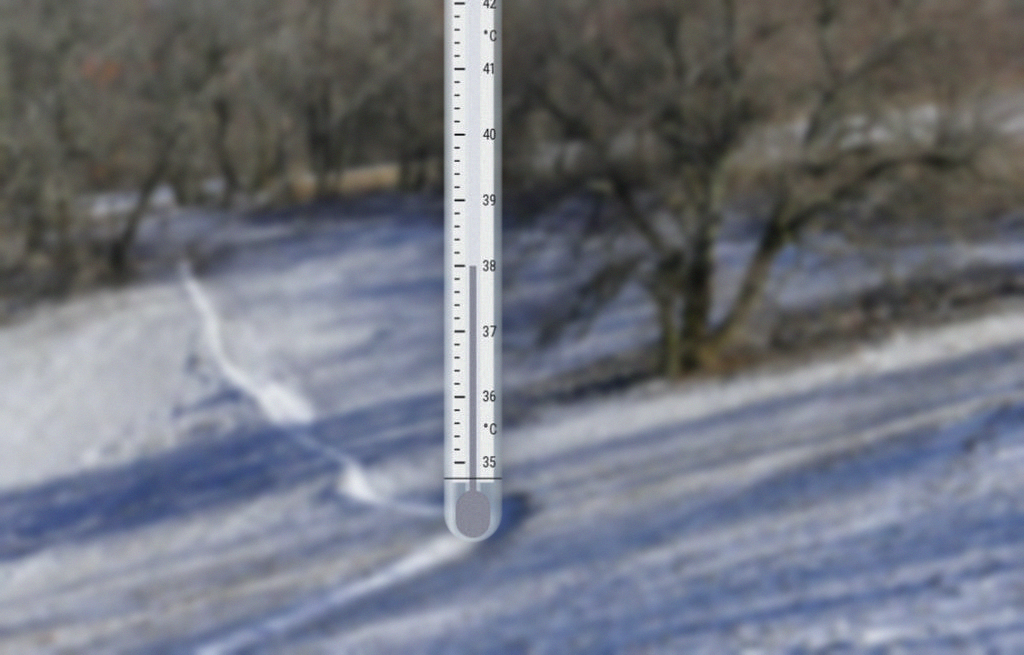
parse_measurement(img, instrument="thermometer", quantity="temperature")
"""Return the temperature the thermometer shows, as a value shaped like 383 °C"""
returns 38 °C
